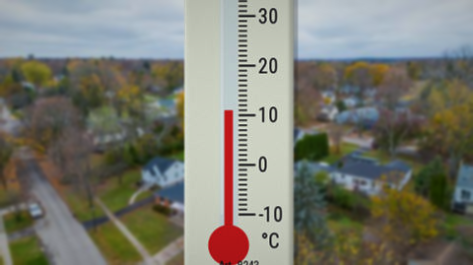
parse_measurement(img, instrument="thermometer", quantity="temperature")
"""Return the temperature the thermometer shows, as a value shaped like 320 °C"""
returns 11 °C
